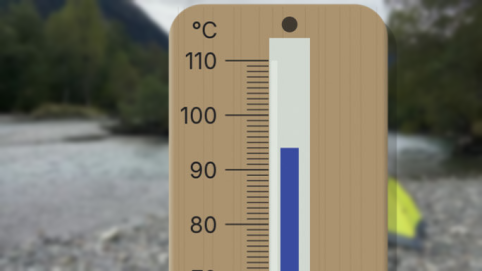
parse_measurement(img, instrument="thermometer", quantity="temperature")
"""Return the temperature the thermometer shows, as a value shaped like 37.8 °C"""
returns 94 °C
